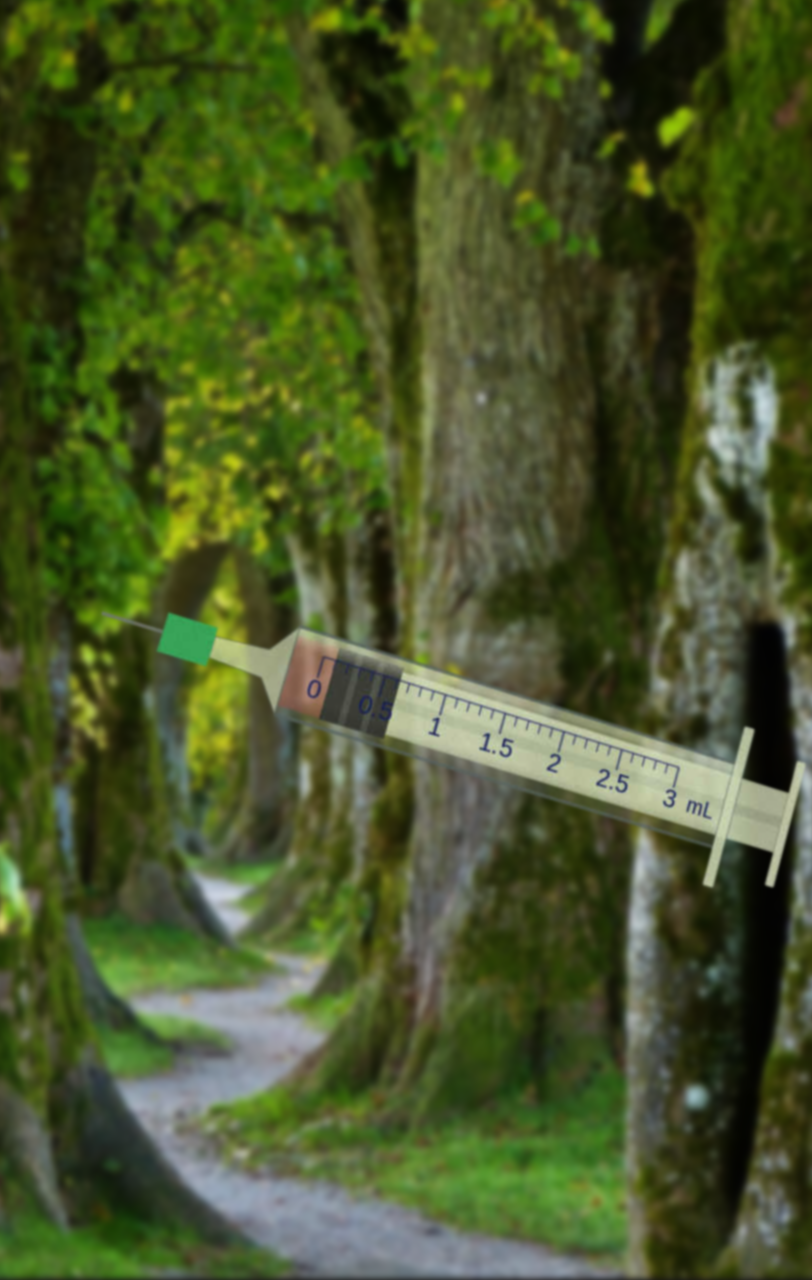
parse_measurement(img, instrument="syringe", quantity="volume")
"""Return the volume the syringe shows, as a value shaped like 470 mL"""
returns 0.1 mL
